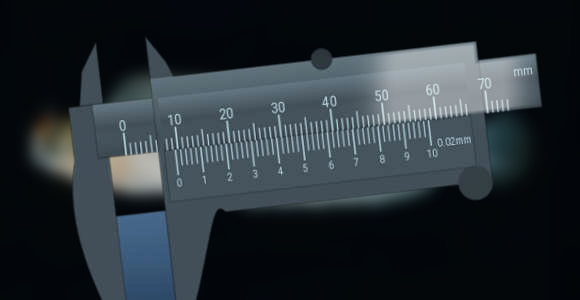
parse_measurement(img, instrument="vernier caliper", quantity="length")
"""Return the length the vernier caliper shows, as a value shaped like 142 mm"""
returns 9.5 mm
